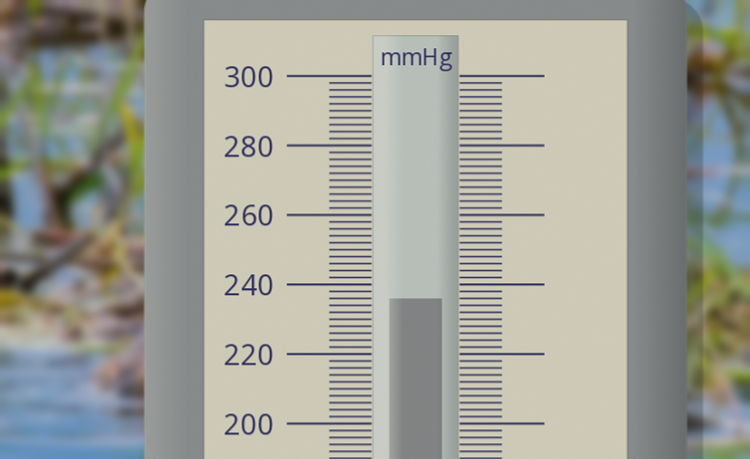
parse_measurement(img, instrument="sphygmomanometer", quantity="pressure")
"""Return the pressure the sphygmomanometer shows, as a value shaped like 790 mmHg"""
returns 236 mmHg
